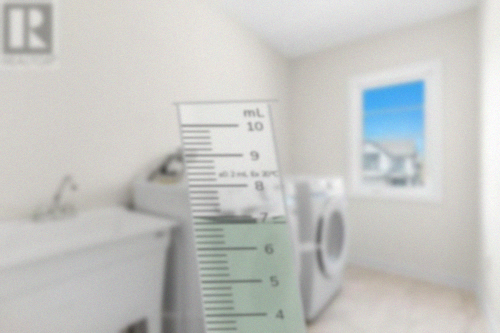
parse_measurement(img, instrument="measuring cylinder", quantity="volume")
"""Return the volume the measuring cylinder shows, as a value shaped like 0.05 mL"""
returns 6.8 mL
